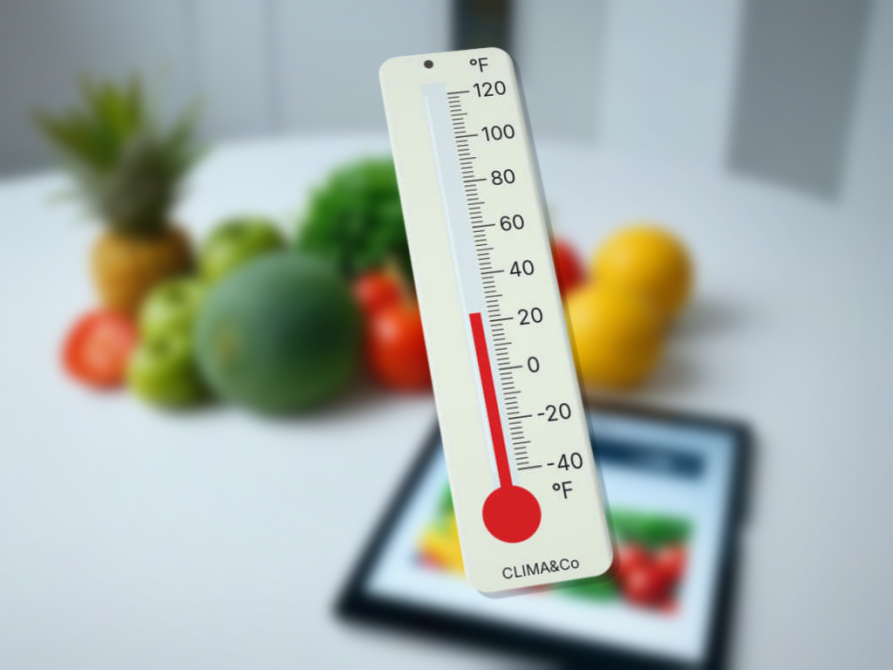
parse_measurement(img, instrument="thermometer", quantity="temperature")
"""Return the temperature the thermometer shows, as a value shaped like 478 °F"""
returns 24 °F
